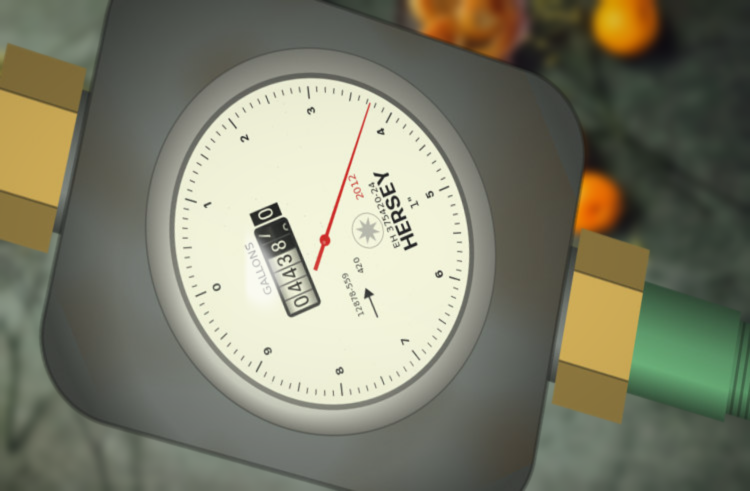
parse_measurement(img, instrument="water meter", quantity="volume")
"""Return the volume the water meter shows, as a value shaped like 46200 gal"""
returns 443873.7 gal
